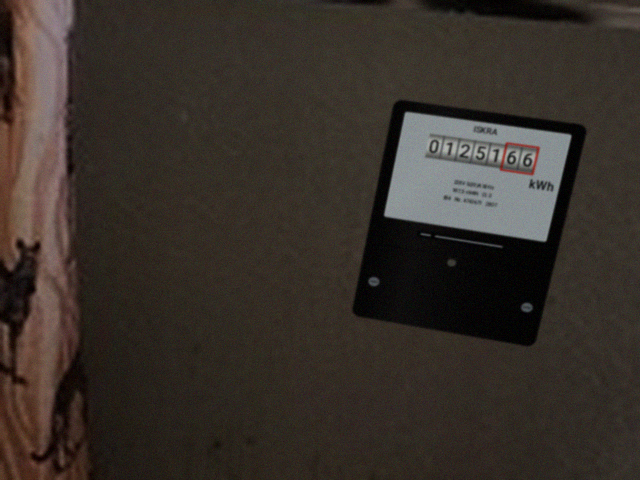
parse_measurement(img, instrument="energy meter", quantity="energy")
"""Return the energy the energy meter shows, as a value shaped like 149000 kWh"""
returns 1251.66 kWh
